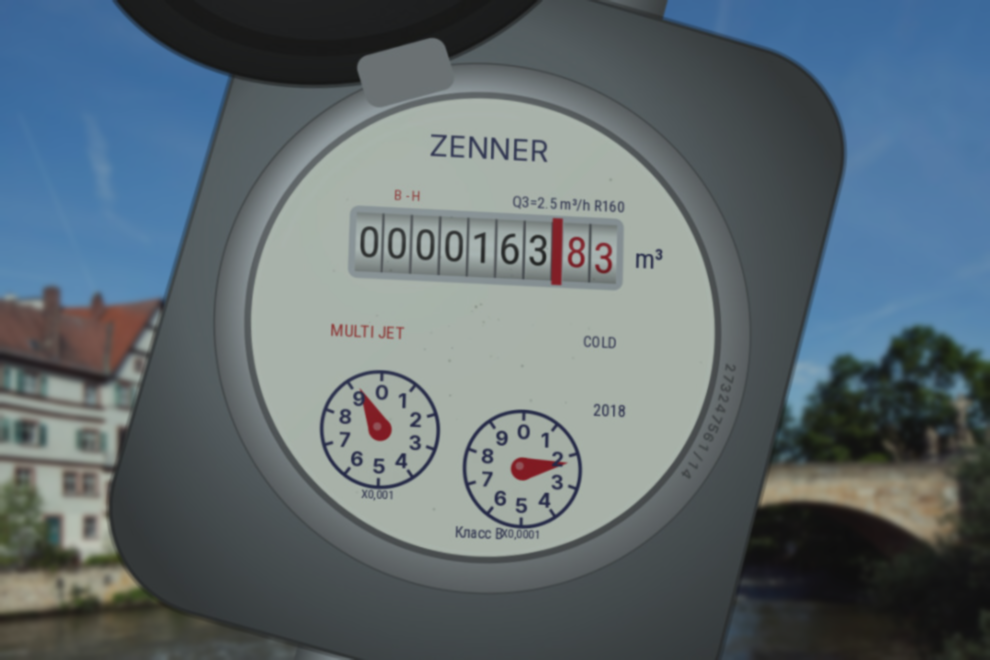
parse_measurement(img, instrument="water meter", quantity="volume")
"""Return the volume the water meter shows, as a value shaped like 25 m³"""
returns 163.8292 m³
